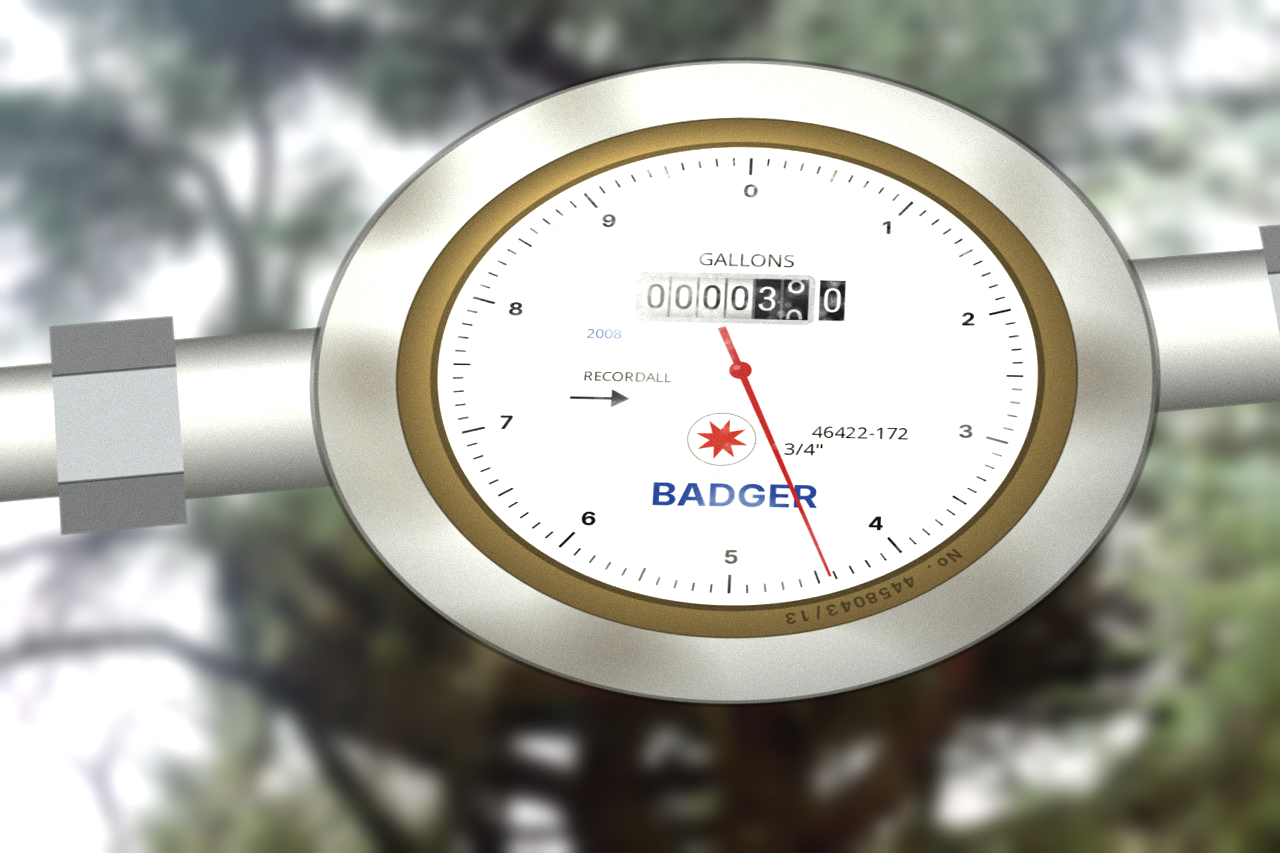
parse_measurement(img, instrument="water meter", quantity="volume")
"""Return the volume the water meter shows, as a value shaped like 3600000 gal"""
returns 384.4 gal
